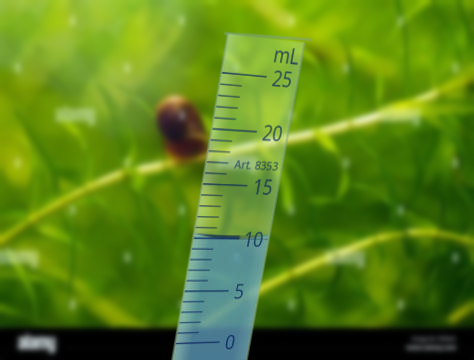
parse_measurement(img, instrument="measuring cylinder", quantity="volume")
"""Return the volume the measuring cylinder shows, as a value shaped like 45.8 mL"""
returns 10 mL
